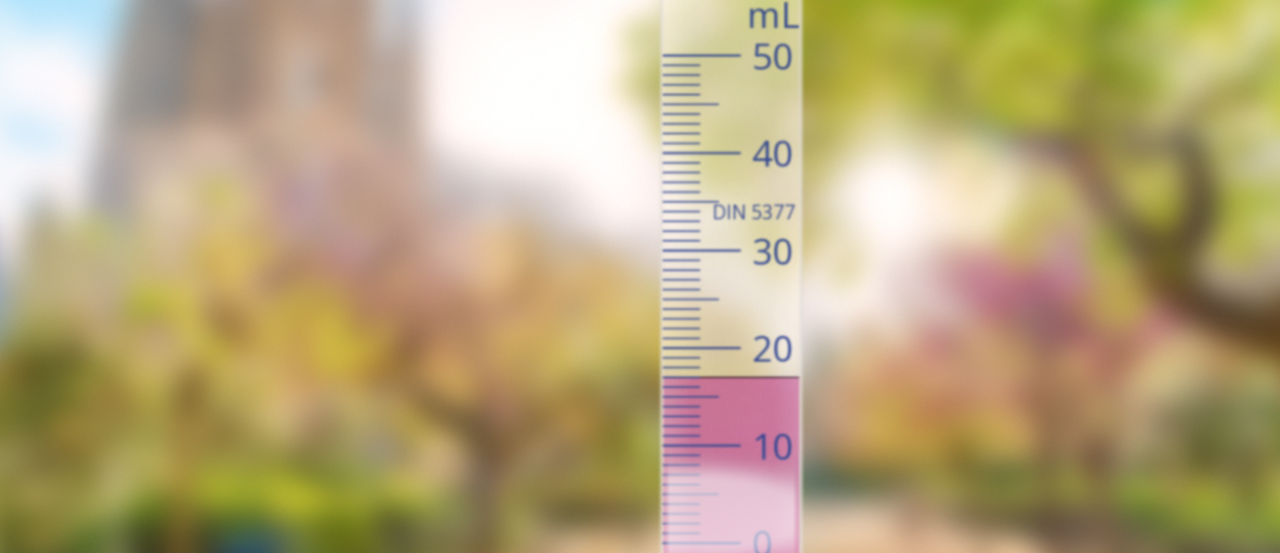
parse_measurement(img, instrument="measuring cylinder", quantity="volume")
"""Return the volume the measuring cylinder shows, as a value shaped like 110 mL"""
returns 17 mL
